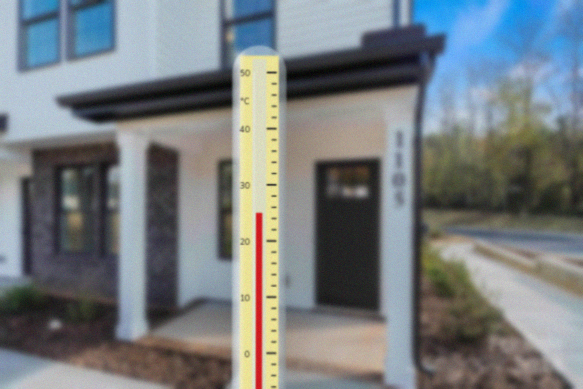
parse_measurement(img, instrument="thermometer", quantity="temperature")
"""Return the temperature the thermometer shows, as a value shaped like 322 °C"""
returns 25 °C
